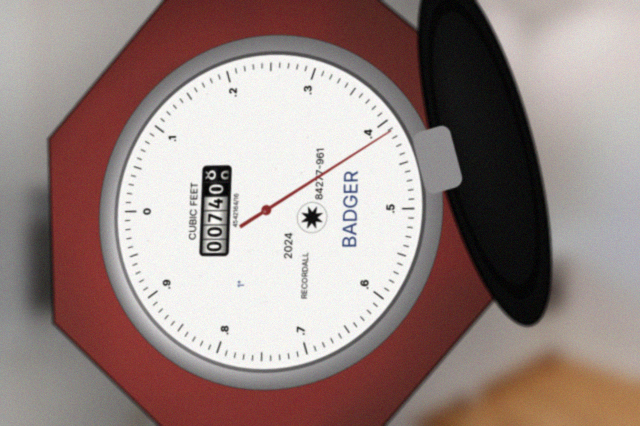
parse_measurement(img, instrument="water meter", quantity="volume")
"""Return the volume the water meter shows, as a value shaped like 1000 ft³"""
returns 7408.41 ft³
